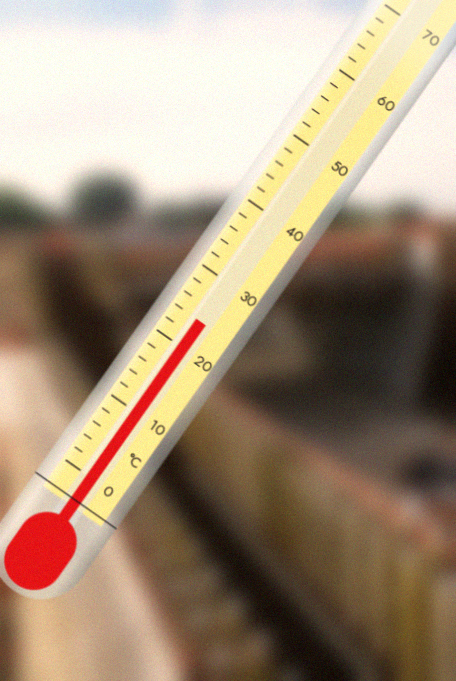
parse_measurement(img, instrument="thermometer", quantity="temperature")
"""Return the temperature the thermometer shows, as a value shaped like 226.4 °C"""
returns 24 °C
